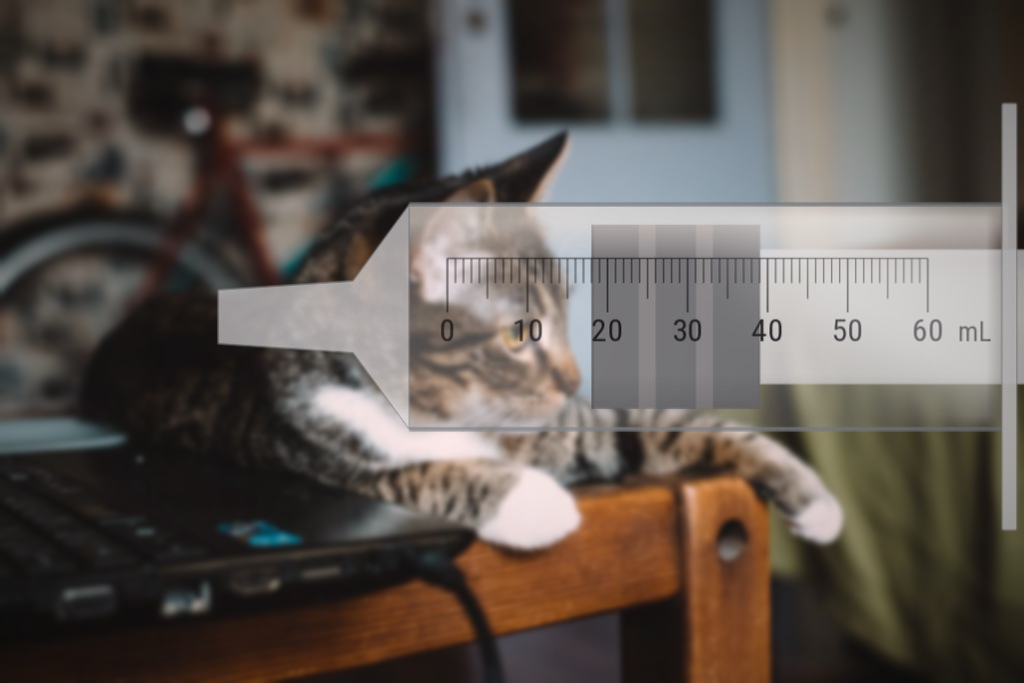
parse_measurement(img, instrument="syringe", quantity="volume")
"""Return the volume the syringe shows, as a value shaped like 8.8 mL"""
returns 18 mL
